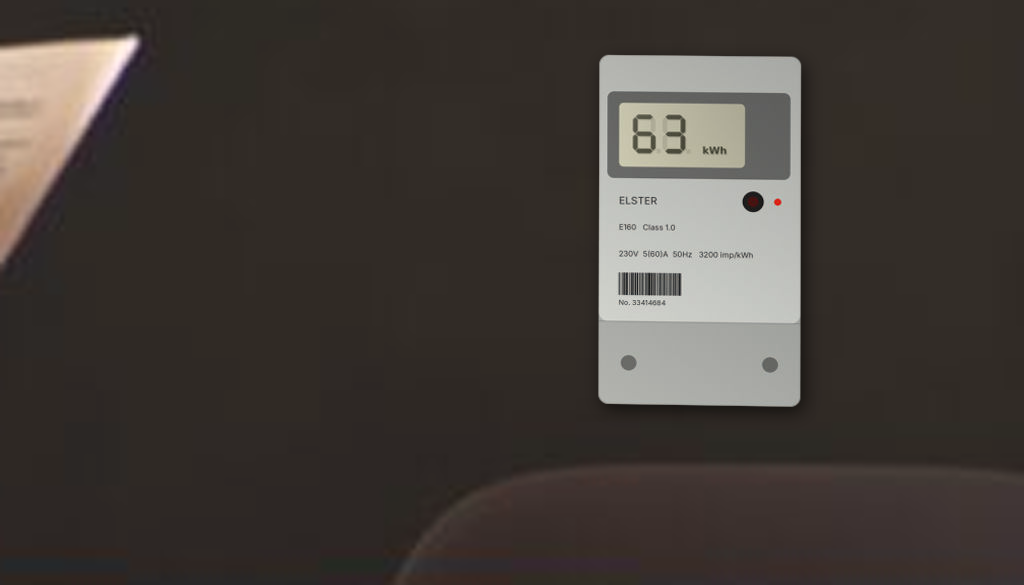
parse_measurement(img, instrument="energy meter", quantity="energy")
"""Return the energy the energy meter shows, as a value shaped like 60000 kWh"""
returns 63 kWh
